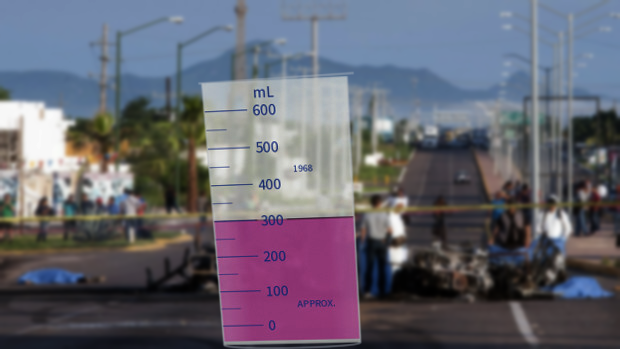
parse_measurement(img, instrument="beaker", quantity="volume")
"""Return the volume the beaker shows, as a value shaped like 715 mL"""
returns 300 mL
